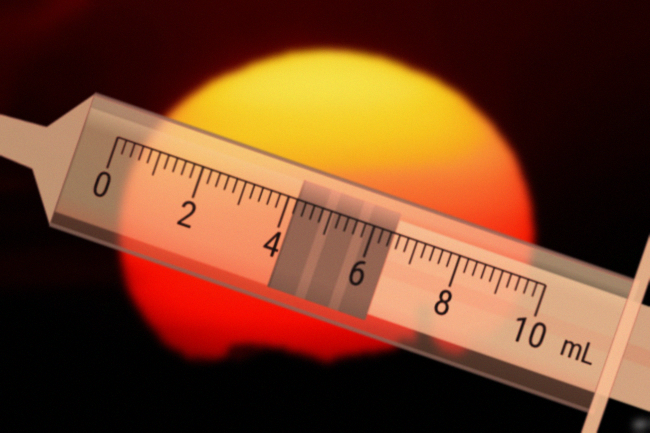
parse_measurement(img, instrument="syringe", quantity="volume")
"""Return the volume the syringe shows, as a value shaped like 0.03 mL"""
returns 4.2 mL
